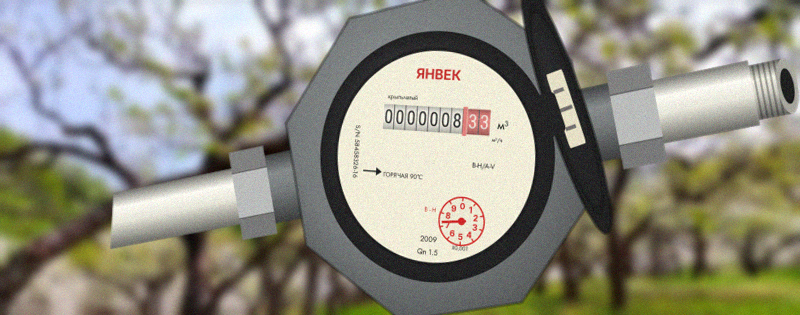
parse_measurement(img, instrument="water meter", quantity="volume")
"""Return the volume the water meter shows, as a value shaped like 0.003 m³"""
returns 8.337 m³
